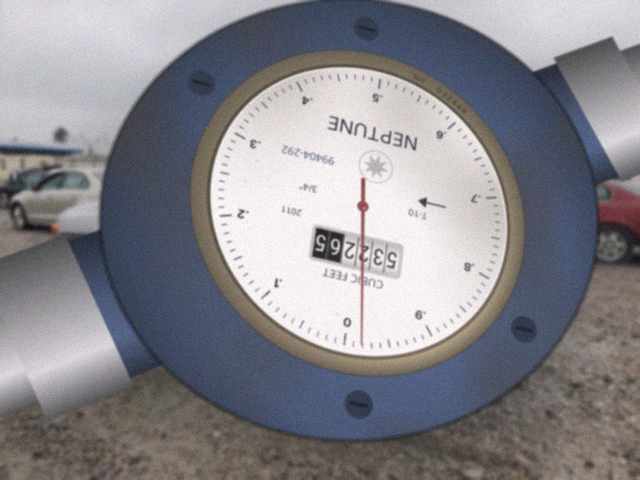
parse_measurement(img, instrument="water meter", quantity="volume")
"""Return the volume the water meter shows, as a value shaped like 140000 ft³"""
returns 532264.98 ft³
